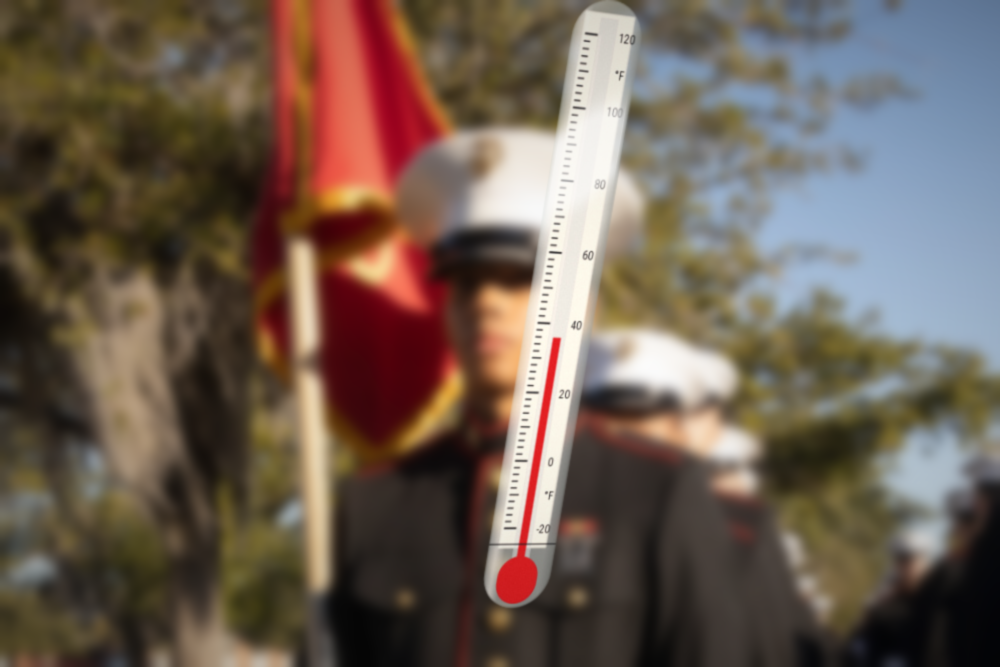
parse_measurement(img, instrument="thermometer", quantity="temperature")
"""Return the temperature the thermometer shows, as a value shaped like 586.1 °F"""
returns 36 °F
